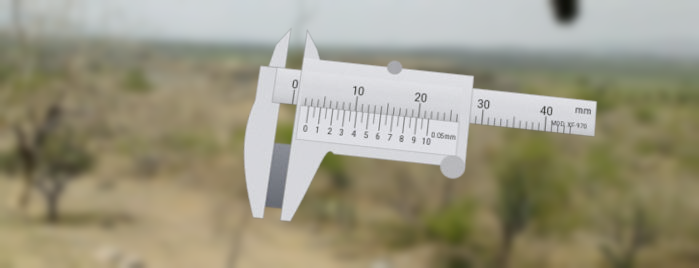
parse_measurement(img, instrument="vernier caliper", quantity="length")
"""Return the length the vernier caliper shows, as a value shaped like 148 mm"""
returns 2.6 mm
